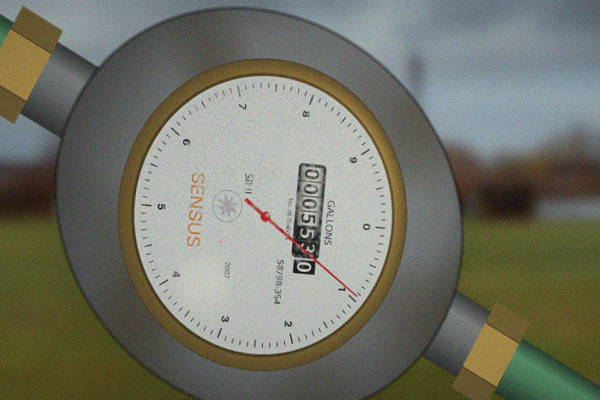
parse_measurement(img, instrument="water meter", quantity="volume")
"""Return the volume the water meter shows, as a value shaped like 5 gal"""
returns 5530.9 gal
